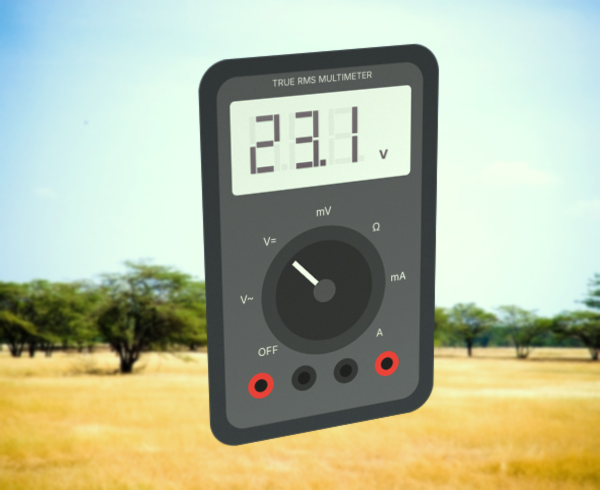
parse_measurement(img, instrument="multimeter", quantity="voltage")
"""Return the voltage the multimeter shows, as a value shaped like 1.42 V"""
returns 23.1 V
